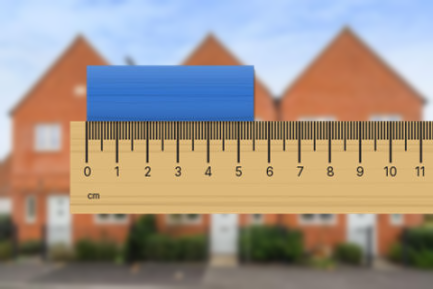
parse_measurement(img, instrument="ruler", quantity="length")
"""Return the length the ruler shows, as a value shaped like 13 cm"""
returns 5.5 cm
